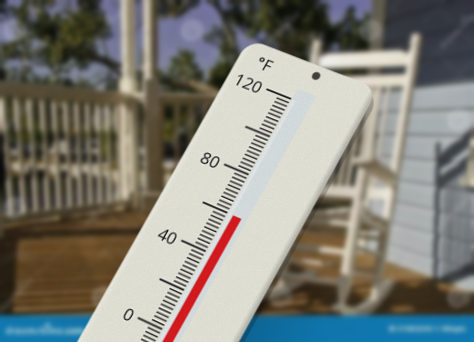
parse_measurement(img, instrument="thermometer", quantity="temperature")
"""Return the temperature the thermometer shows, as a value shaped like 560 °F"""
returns 60 °F
